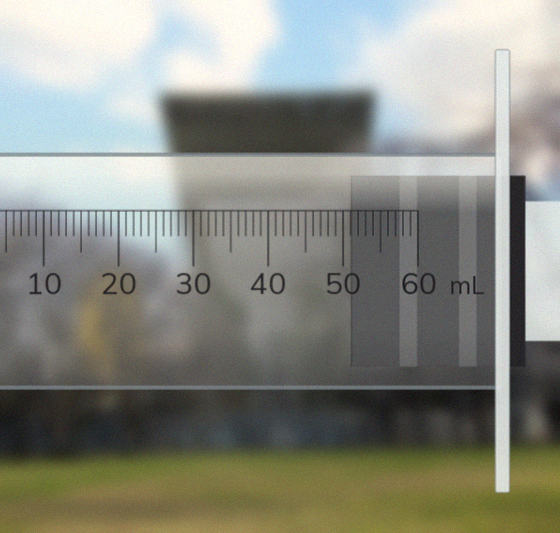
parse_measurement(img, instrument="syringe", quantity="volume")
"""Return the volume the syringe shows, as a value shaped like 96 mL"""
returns 51 mL
